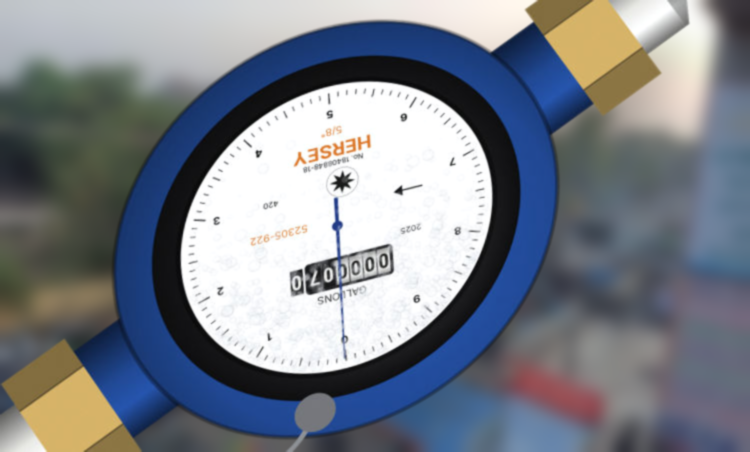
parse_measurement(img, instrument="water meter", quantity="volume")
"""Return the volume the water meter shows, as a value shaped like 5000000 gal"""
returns 70.0 gal
